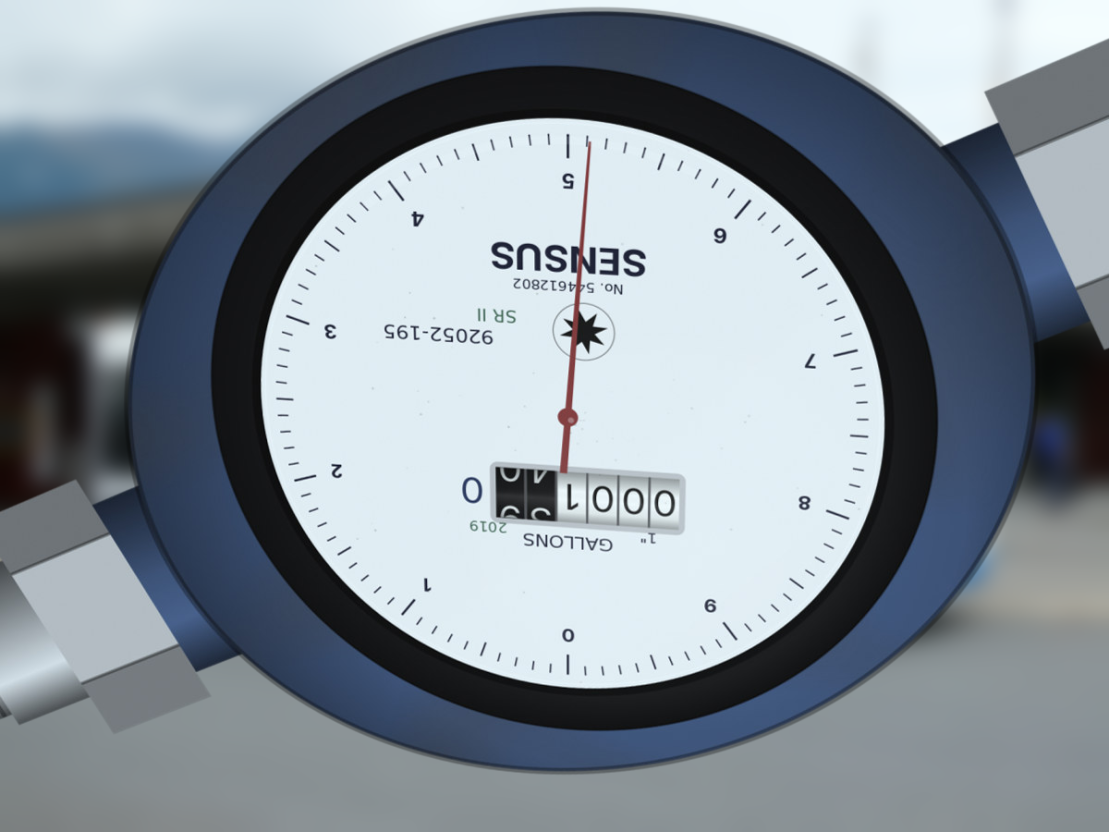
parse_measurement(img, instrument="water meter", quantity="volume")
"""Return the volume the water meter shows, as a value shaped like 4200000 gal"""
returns 1395.1 gal
